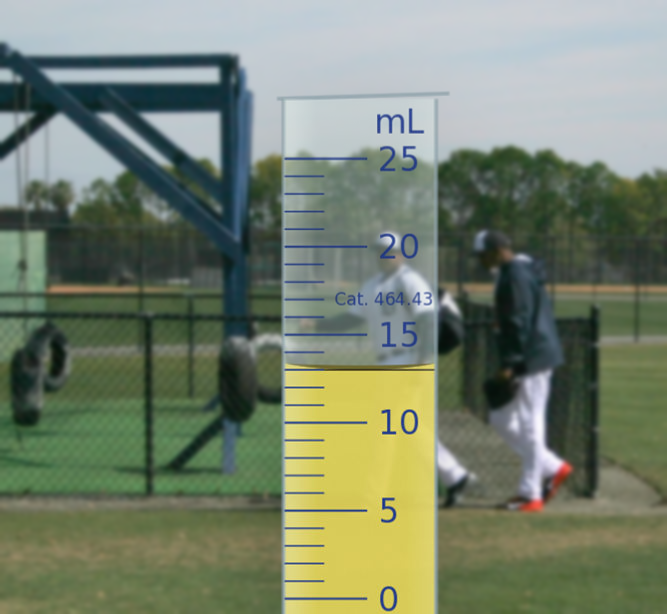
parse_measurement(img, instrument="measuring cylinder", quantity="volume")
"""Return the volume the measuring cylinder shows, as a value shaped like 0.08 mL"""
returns 13 mL
